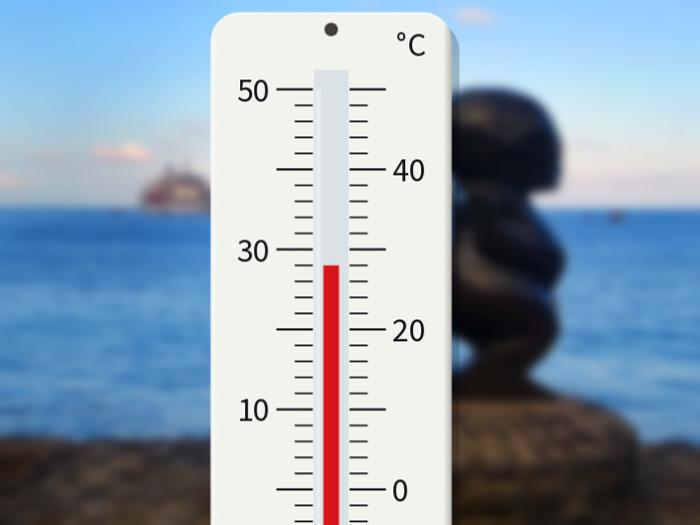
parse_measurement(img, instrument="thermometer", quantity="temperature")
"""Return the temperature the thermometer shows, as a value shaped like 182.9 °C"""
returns 28 °C
